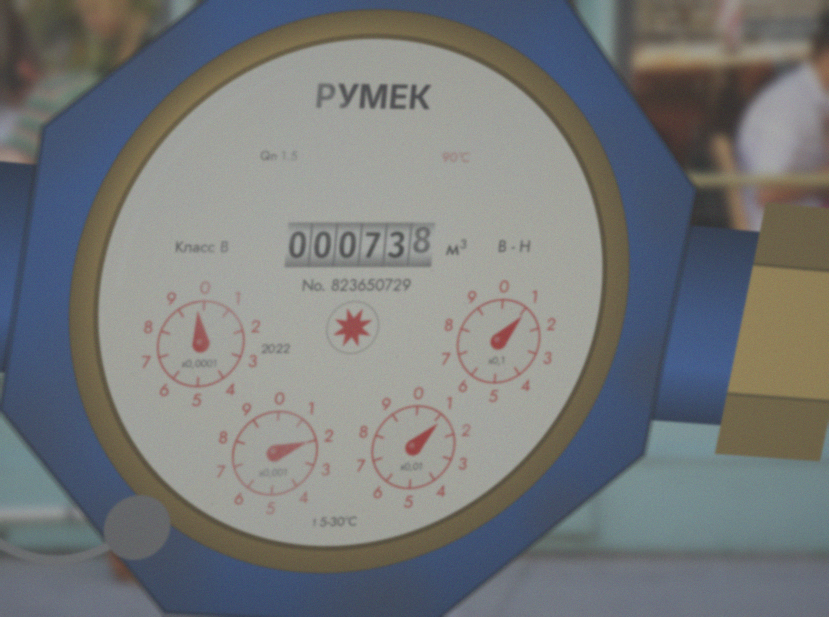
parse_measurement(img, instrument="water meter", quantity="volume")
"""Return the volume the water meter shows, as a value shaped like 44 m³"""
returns 738.1119 m³
